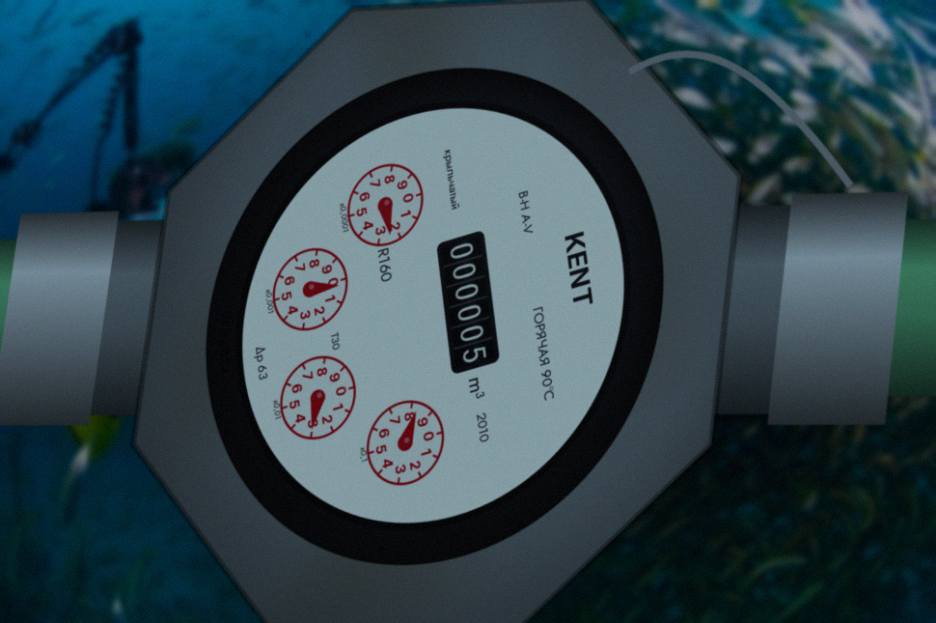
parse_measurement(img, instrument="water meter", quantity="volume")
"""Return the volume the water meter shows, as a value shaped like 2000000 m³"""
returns 5.8302 m³
